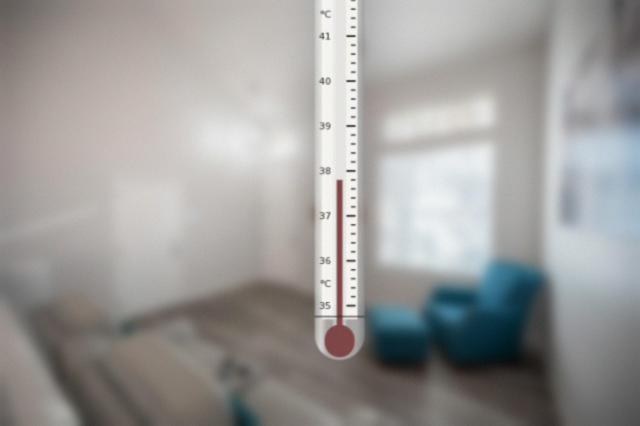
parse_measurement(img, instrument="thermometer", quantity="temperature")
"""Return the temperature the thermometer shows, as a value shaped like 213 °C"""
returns 37.8 °C
